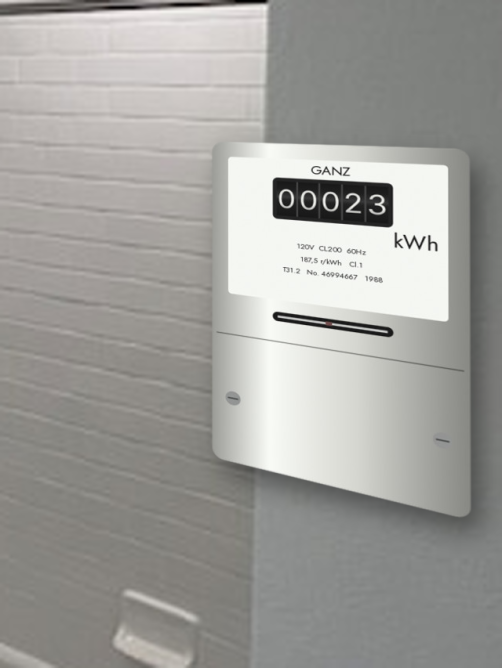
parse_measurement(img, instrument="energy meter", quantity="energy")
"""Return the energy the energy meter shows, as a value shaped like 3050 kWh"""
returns 23 kWh
